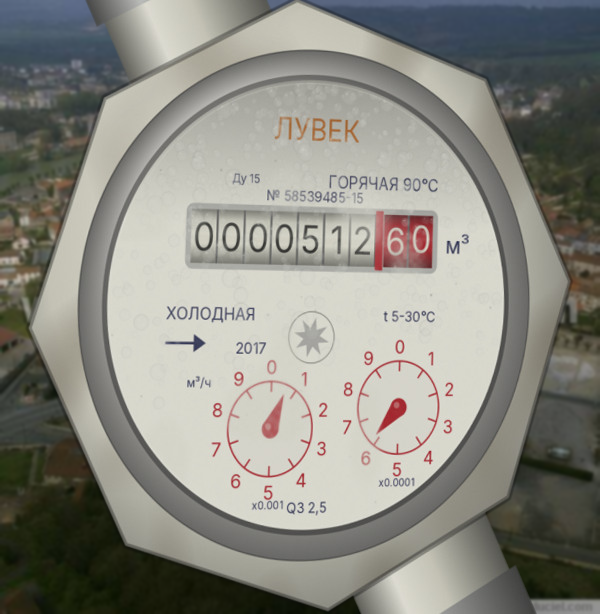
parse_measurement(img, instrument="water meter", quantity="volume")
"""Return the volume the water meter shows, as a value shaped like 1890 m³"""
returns 512.6006 m³
